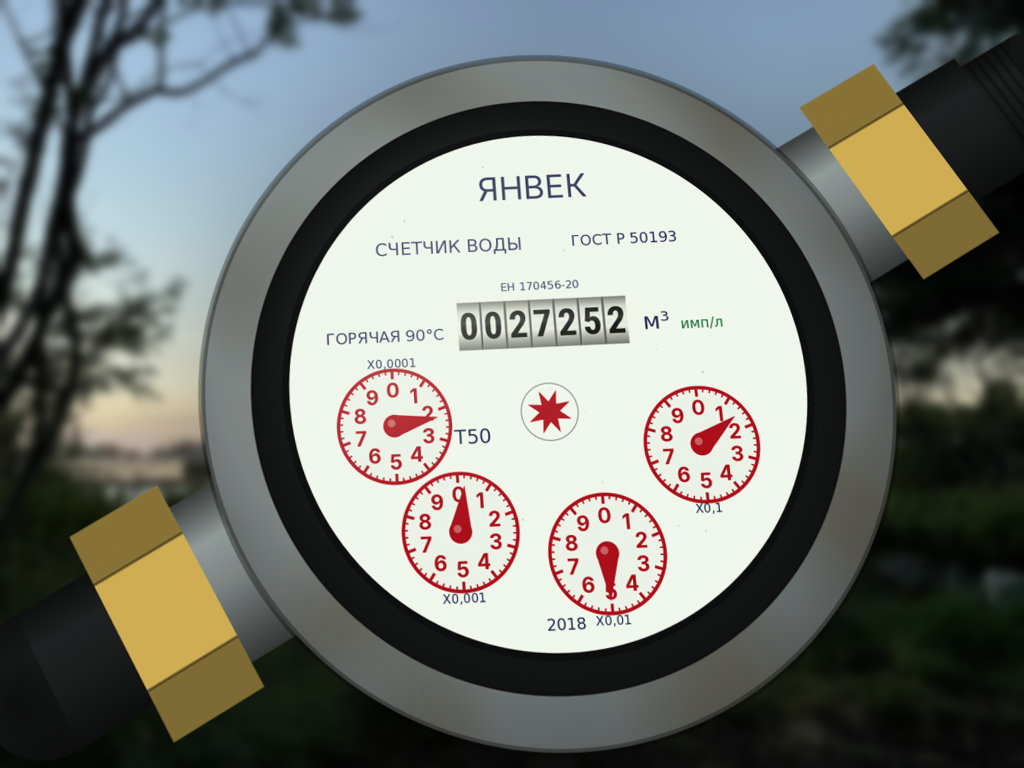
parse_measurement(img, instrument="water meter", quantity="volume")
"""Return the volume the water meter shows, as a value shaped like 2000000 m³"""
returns 27252.1502 m³
